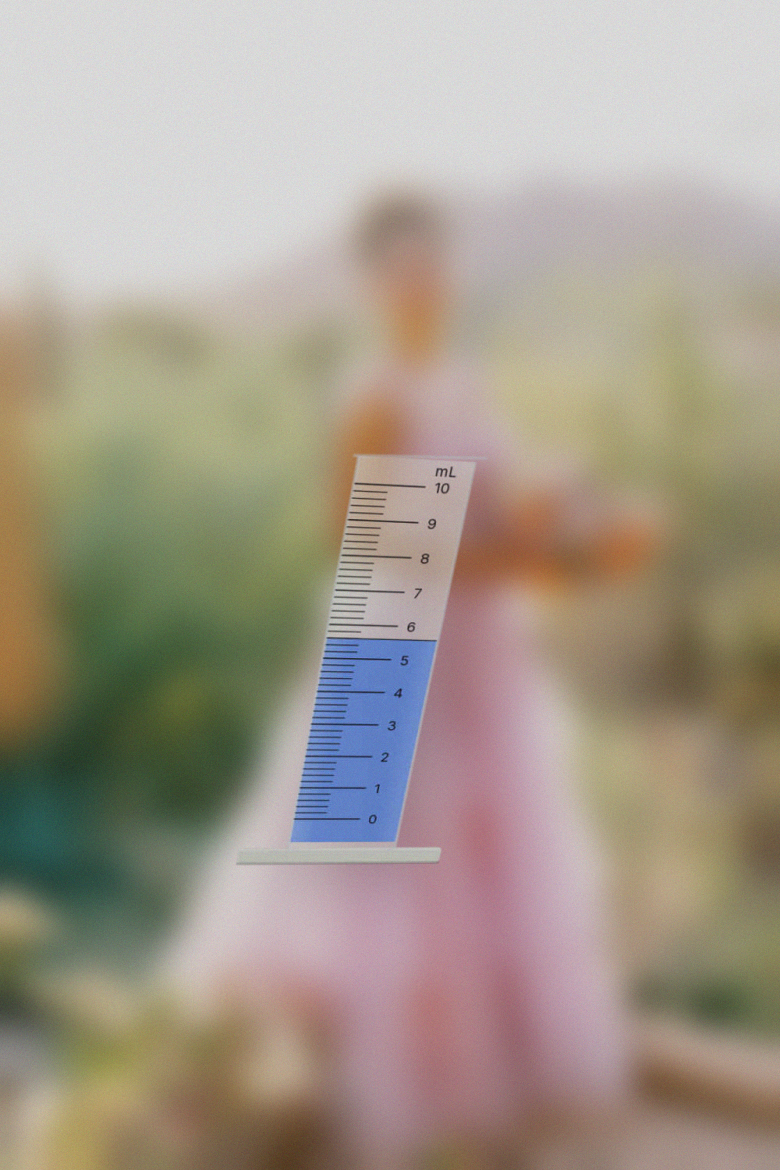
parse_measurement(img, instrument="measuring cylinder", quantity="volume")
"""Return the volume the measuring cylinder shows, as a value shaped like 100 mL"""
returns 5.6 mL
